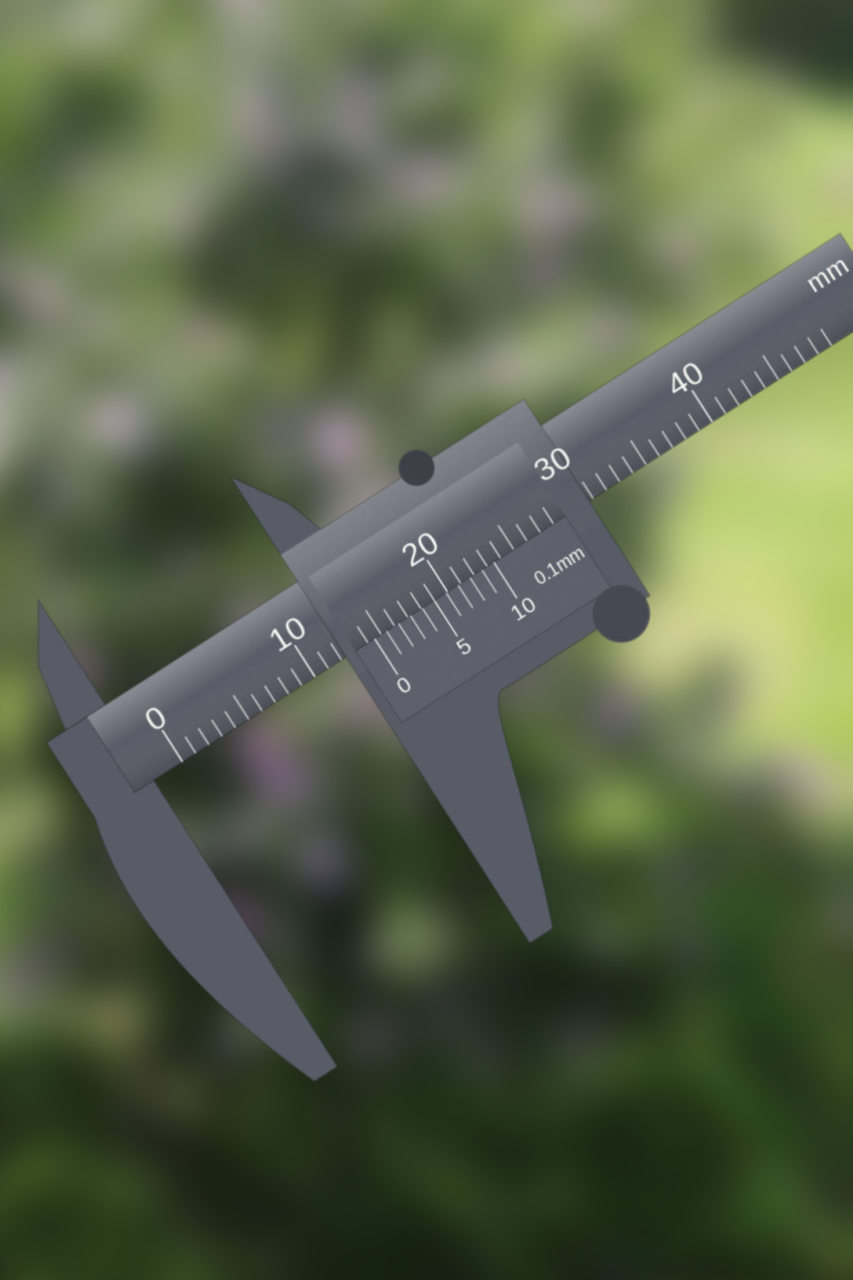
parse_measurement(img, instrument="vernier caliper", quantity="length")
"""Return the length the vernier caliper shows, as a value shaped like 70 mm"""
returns 14.5 mm
